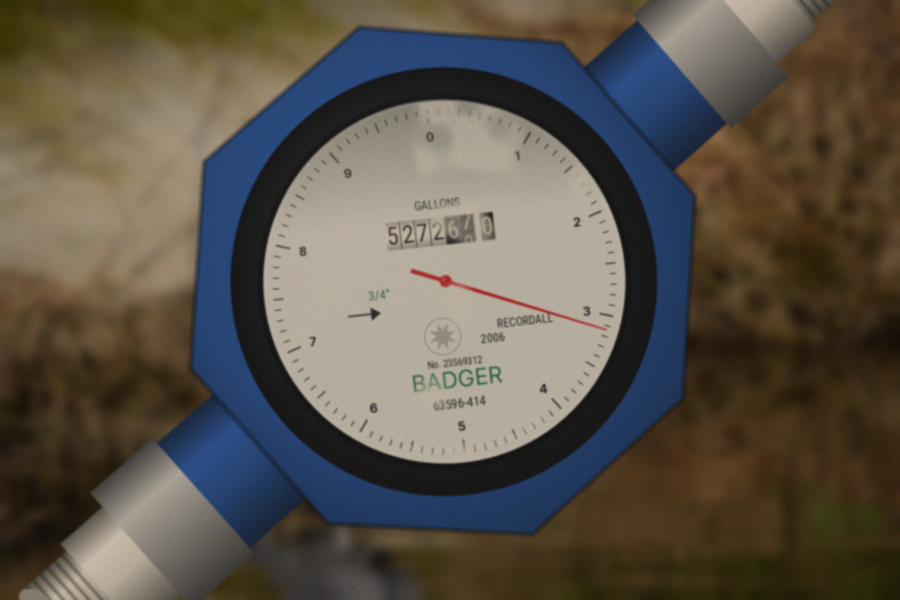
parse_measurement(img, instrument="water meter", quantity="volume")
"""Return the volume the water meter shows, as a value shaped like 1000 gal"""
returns 5272673.1 gal
